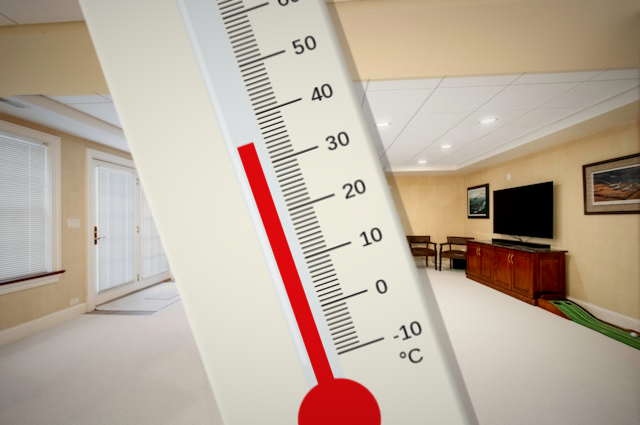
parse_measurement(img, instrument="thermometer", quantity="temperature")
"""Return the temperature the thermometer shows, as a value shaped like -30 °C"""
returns 35 °C
